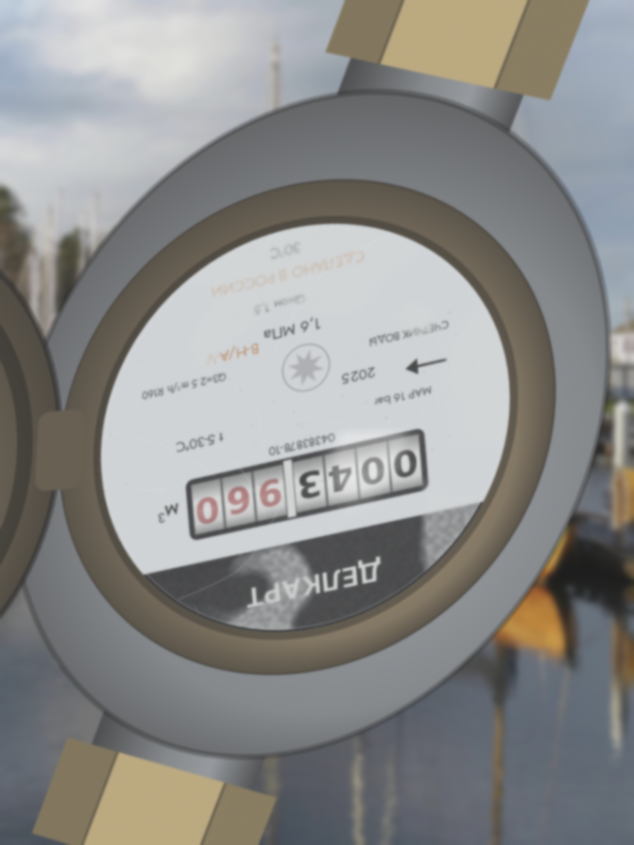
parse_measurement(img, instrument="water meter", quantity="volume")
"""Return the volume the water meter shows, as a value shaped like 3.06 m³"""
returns 43.960 m³
